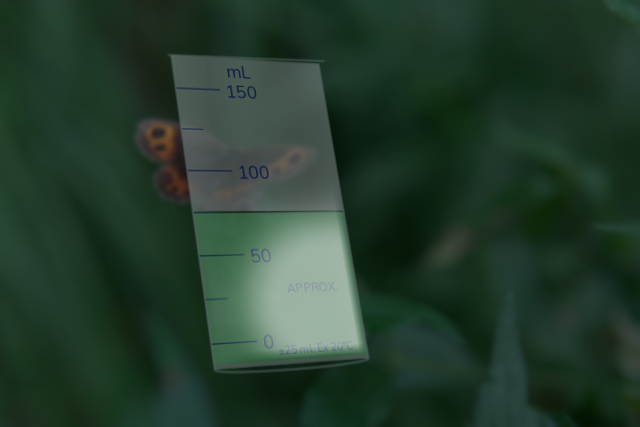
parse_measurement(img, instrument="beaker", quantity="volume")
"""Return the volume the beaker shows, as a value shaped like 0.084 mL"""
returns 75 mL
